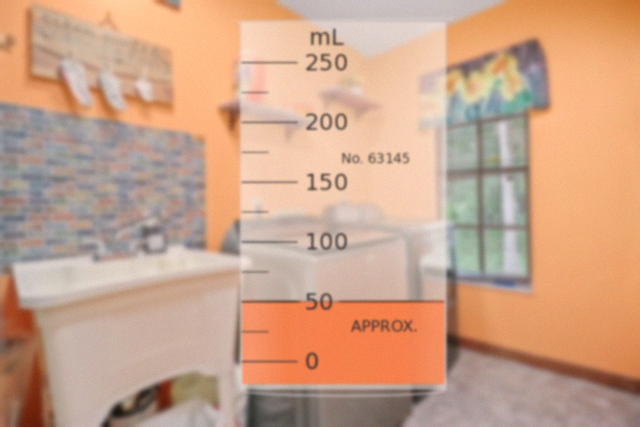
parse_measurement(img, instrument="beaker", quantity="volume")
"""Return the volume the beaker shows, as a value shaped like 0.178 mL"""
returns 50 mL
